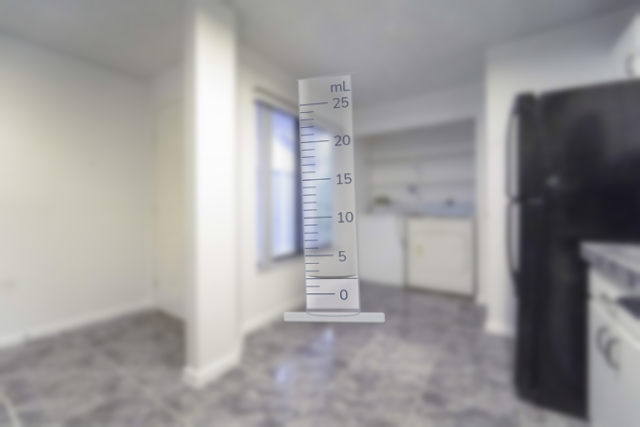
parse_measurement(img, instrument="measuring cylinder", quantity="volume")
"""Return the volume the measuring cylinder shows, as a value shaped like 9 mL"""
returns 2 mL
